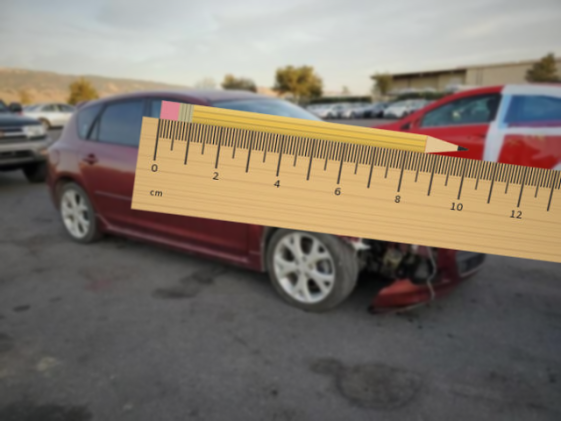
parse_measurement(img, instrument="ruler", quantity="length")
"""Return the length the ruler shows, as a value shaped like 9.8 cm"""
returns 10 cm
